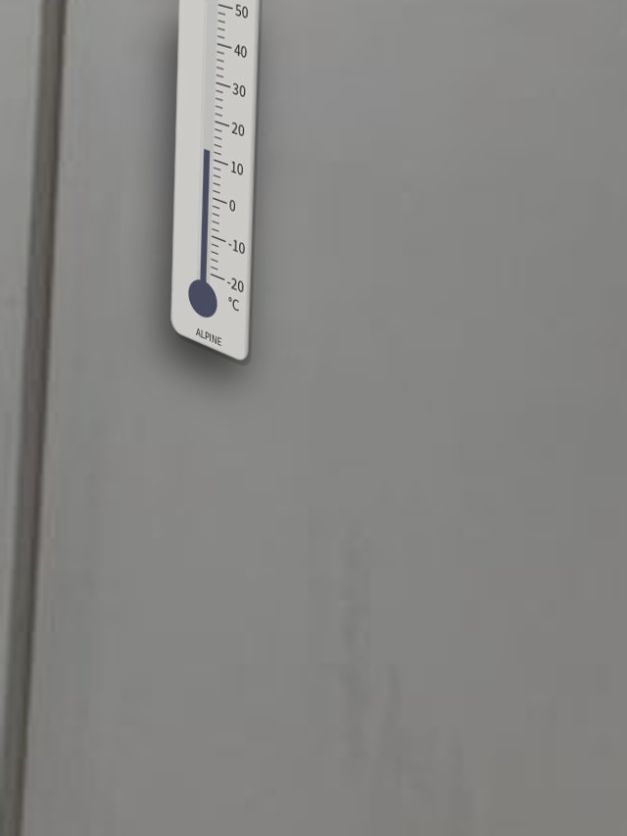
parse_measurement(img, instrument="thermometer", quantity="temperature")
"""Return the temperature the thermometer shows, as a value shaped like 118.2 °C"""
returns 12 °C
